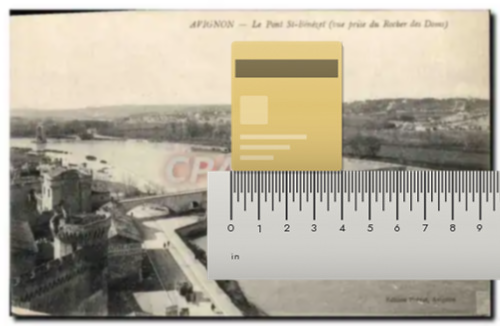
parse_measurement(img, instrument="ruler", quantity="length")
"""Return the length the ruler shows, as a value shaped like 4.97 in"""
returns 4 in
